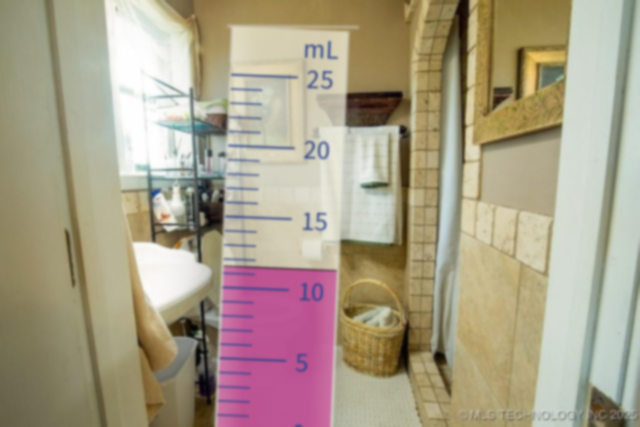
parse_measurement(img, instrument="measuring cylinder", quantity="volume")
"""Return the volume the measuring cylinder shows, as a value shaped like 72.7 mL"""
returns 11.5 mL
